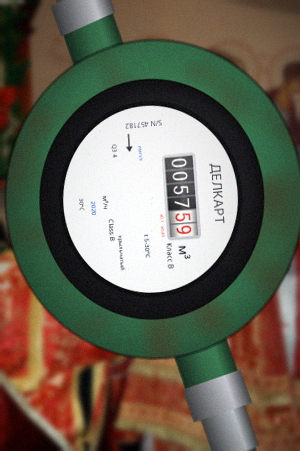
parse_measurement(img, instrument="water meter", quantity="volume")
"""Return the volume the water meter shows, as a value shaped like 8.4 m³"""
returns 57.59 m³
